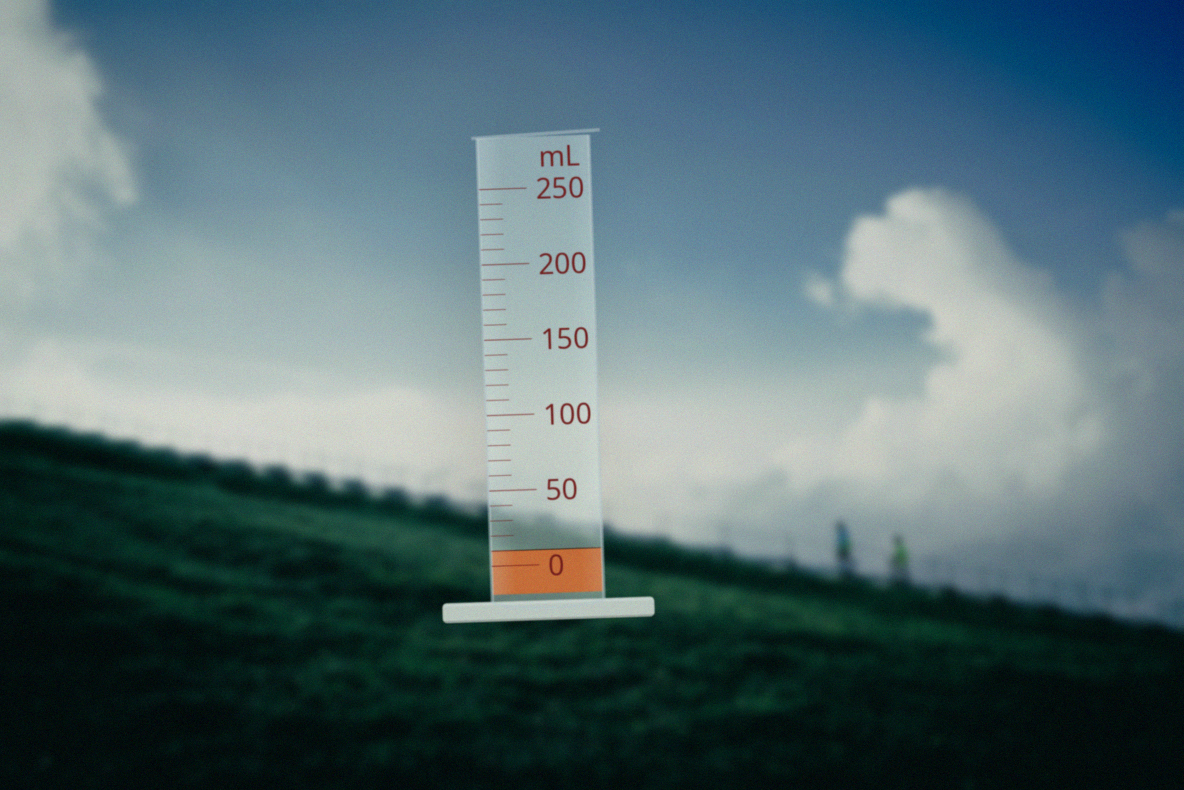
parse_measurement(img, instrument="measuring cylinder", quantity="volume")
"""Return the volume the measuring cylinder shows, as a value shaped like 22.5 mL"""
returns 10 mL
